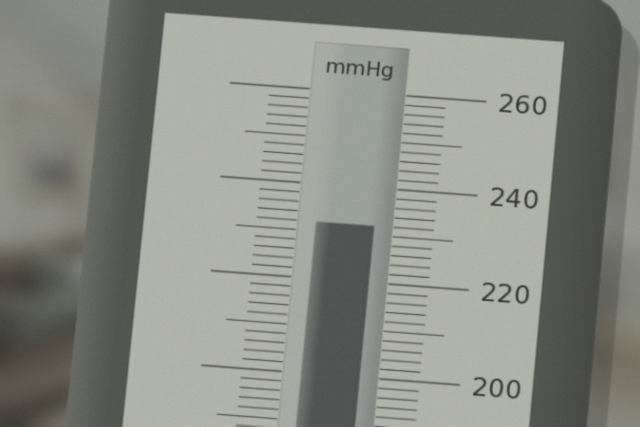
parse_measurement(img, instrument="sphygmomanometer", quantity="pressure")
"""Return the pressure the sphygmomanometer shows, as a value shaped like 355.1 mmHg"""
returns 232 mmHg
